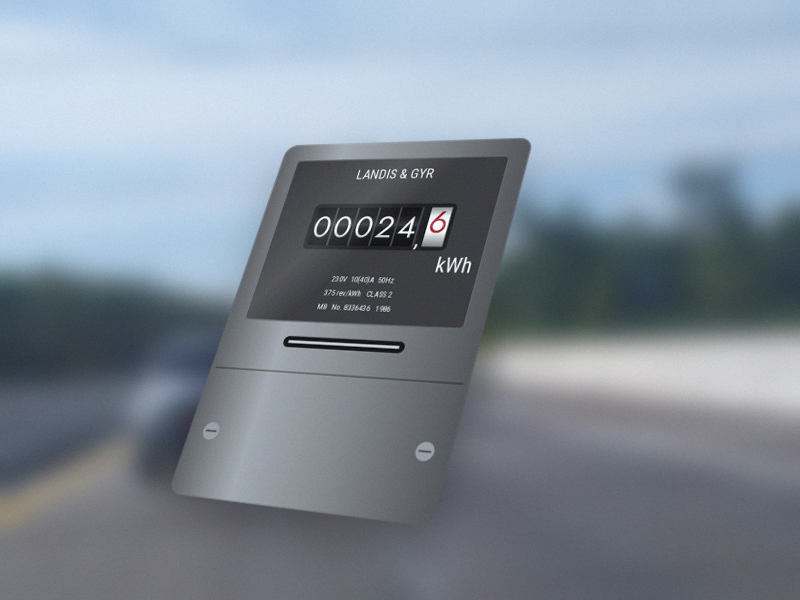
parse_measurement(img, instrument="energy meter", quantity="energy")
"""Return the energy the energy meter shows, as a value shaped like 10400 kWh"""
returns 24.6 kWh
